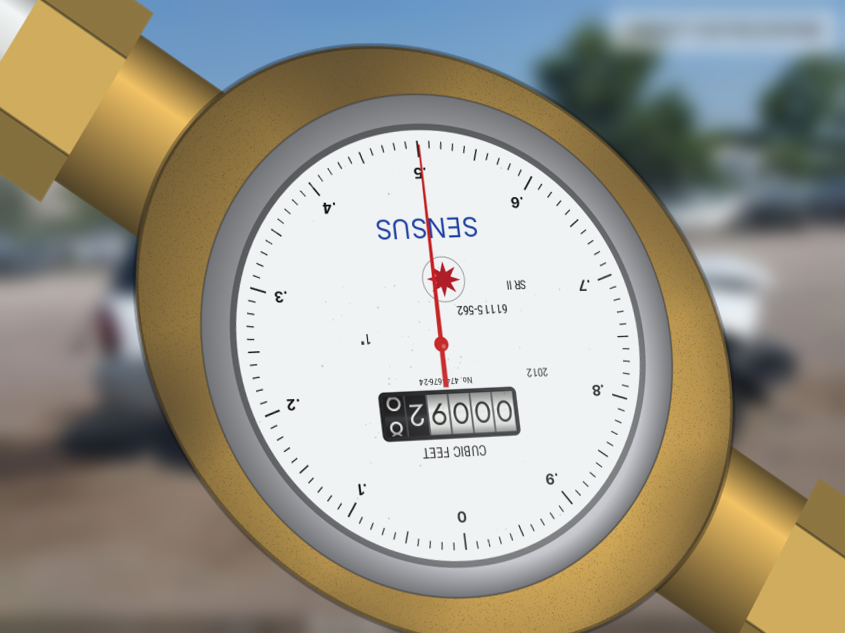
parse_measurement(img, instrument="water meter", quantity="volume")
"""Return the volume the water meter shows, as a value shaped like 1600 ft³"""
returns 928.50 ft³
